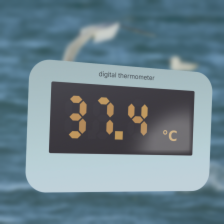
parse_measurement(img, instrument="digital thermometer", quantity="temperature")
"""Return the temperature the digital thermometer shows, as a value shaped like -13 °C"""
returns 37.4 °C
